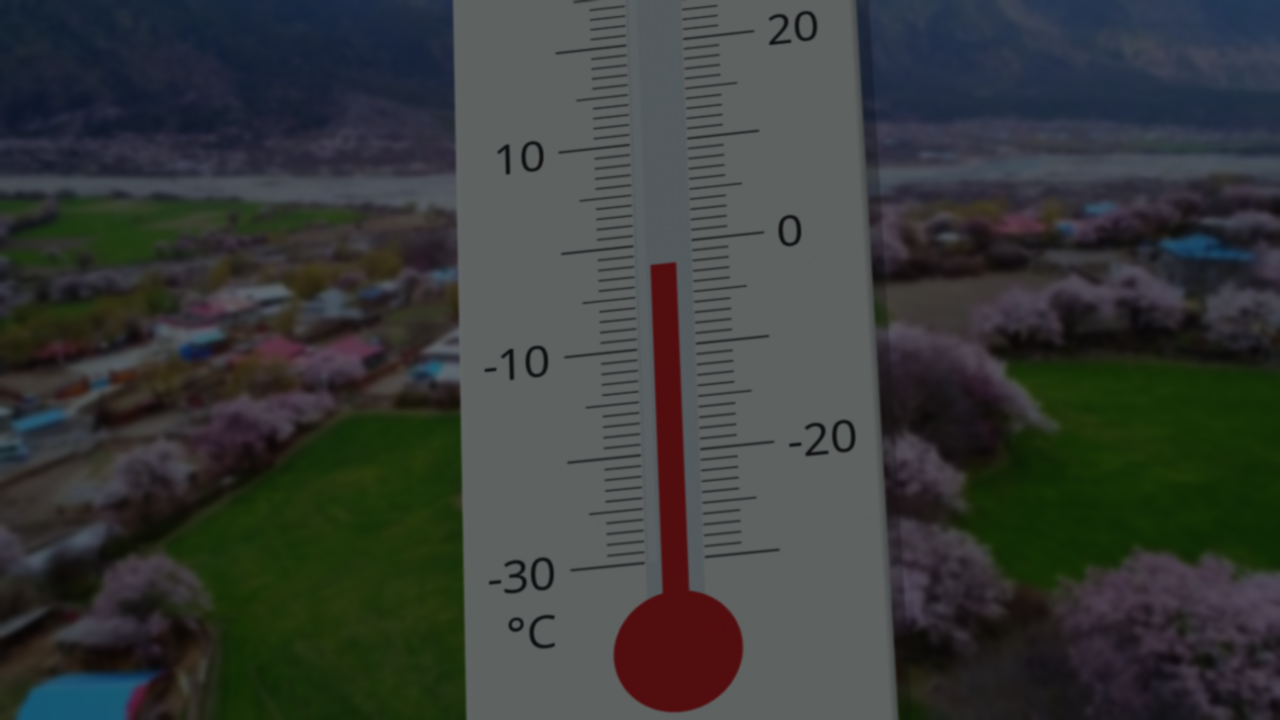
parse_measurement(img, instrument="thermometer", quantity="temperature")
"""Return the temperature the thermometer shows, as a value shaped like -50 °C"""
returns -2 °C
